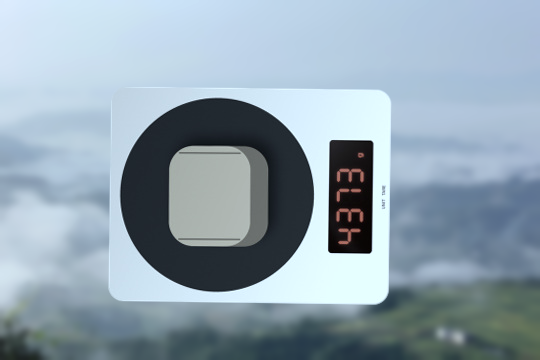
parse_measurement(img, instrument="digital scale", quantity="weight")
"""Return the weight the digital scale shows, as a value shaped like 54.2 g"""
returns 4373 g
